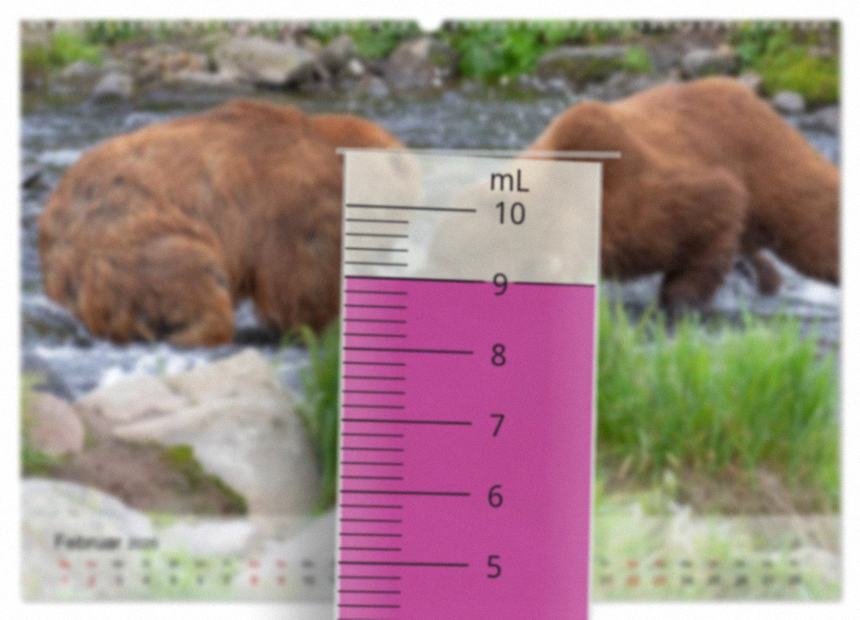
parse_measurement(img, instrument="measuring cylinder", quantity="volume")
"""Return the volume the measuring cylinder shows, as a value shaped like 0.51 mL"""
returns 9 mL
